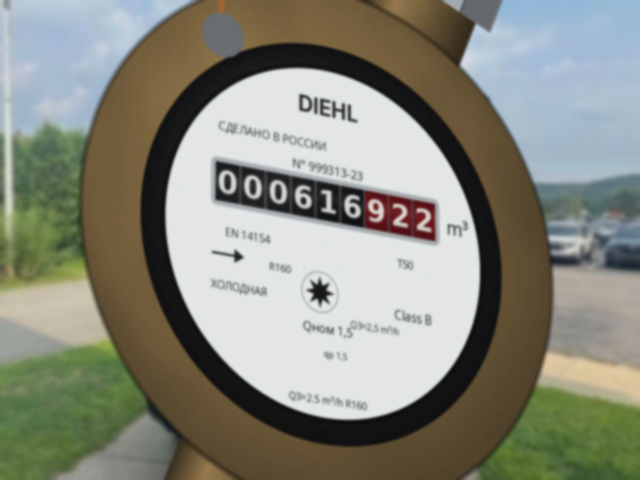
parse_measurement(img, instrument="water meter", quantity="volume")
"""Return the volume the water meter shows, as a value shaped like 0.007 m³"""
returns 616.922 m³
